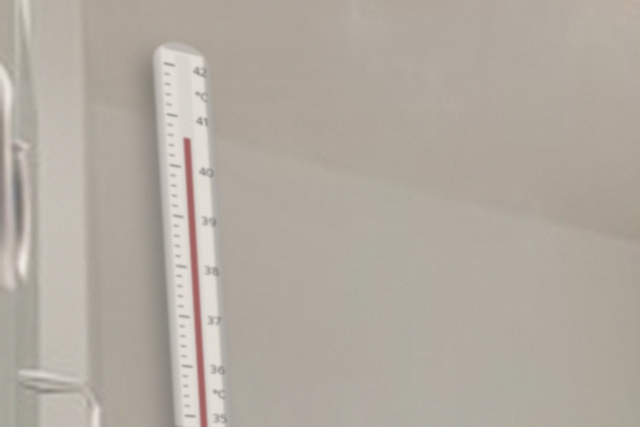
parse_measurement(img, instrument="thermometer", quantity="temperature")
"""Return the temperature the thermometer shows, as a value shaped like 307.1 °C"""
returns 40.6 °C
